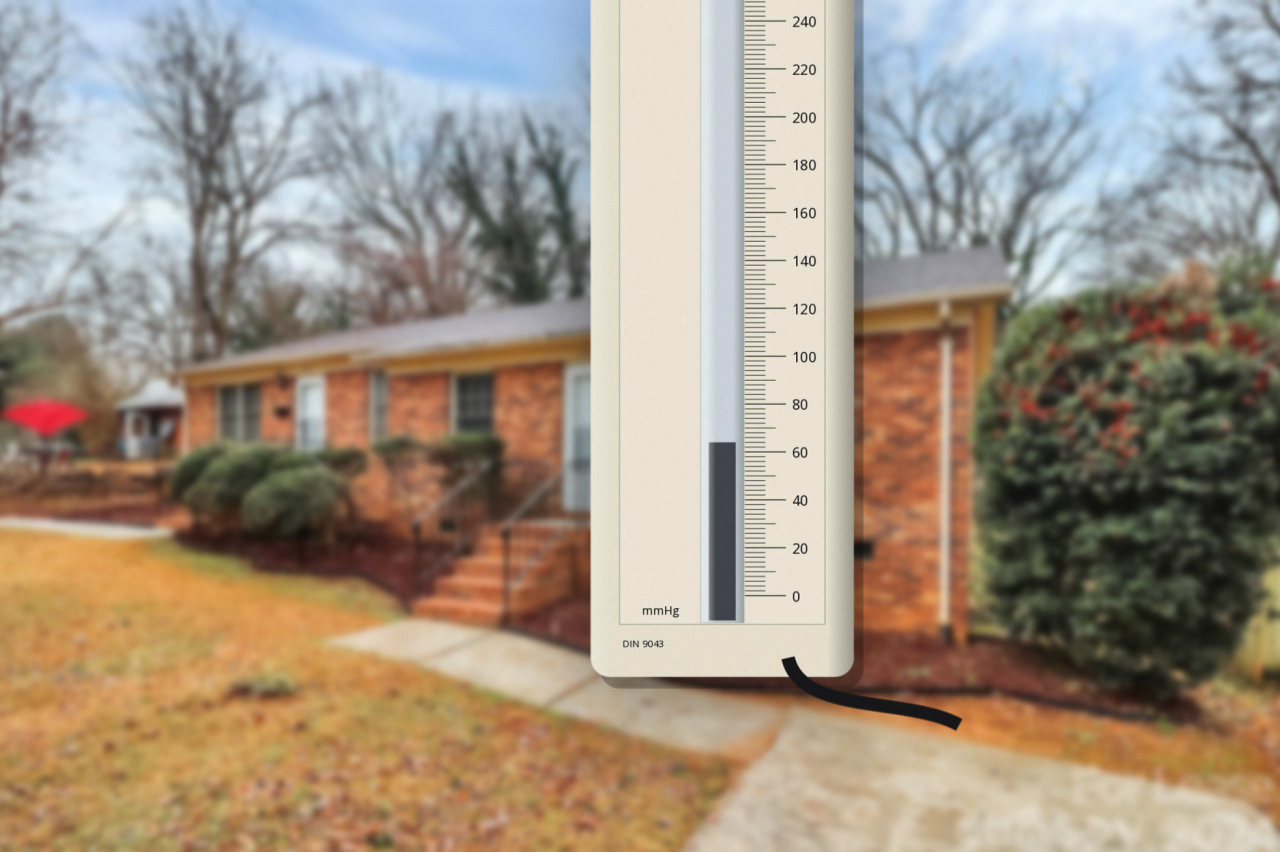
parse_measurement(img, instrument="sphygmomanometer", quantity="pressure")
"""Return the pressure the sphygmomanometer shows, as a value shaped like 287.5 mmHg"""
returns 64 mmHg
